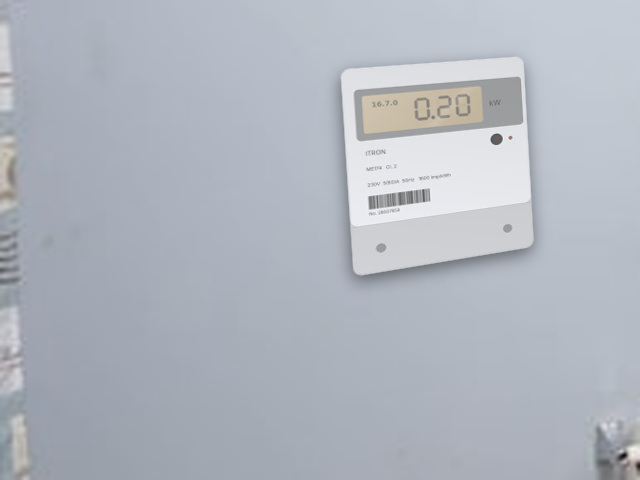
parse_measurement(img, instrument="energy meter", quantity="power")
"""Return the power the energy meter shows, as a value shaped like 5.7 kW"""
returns 0.20 kW
